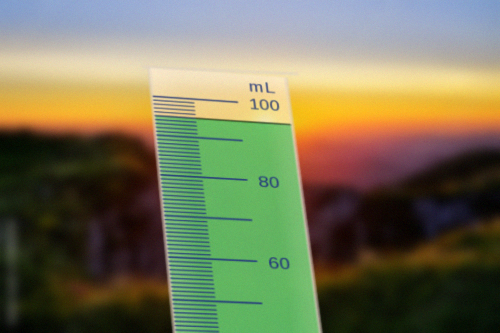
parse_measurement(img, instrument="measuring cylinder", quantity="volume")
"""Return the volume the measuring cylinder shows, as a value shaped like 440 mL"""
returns 95 mL
